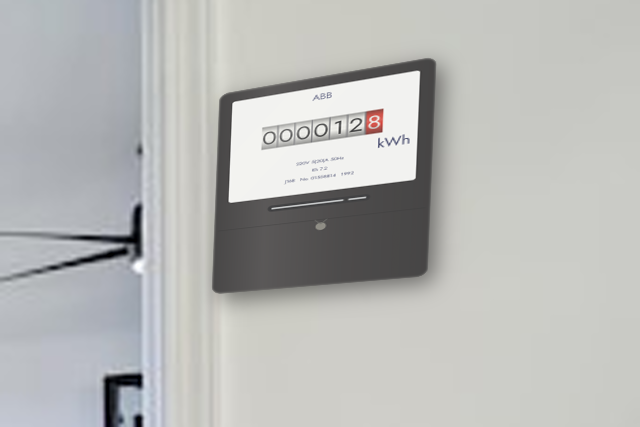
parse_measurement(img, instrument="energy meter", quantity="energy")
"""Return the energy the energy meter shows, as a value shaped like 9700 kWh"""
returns 12.8 kWh
